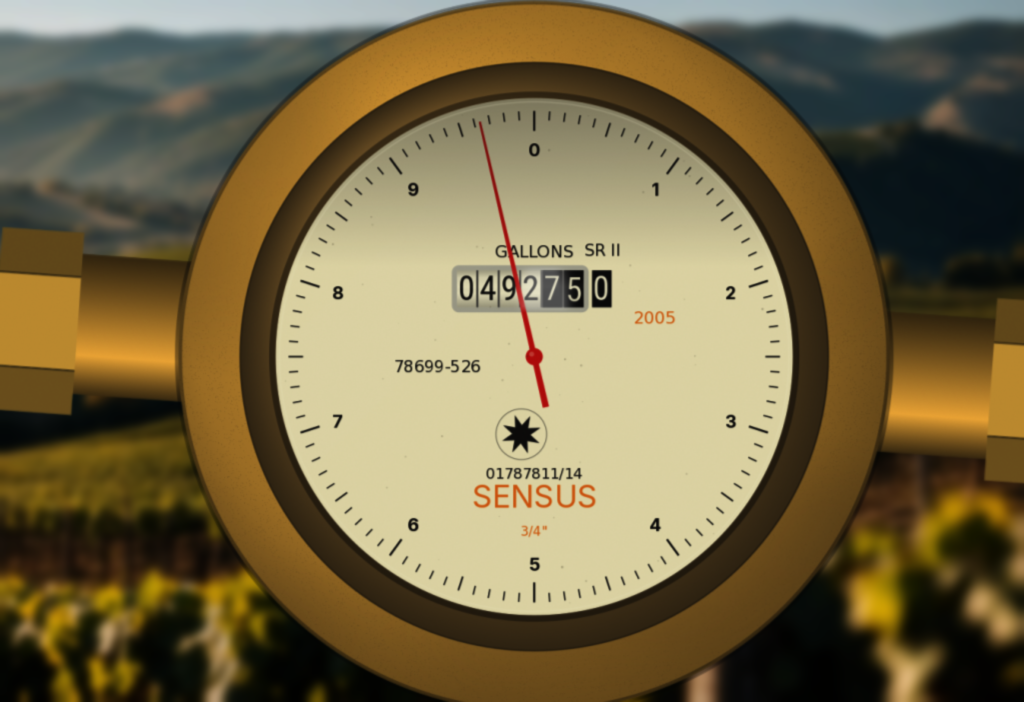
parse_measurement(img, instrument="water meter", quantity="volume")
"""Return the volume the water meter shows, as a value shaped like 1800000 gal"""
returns 492749.6 gal
